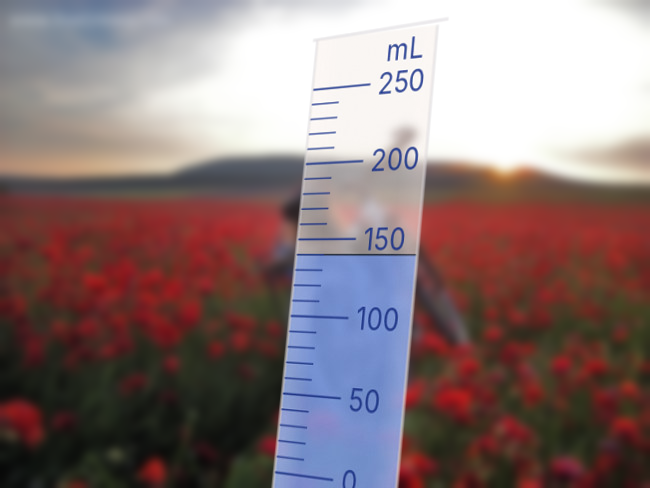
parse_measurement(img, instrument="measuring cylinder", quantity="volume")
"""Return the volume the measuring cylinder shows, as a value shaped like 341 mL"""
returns 140 mL
